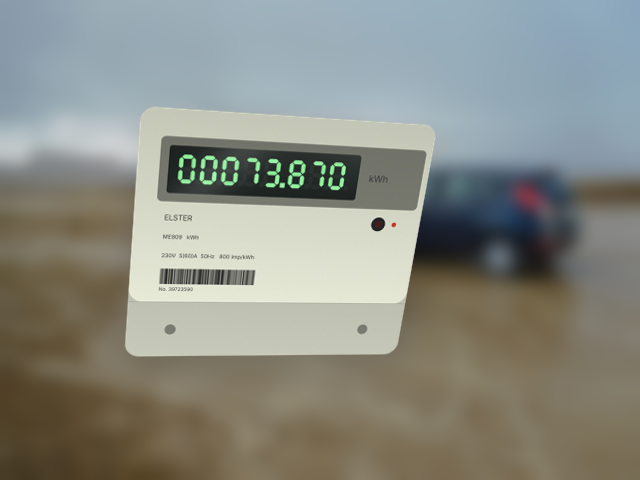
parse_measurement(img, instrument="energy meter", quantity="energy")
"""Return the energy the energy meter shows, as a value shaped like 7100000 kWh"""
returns 73.870 kWh
